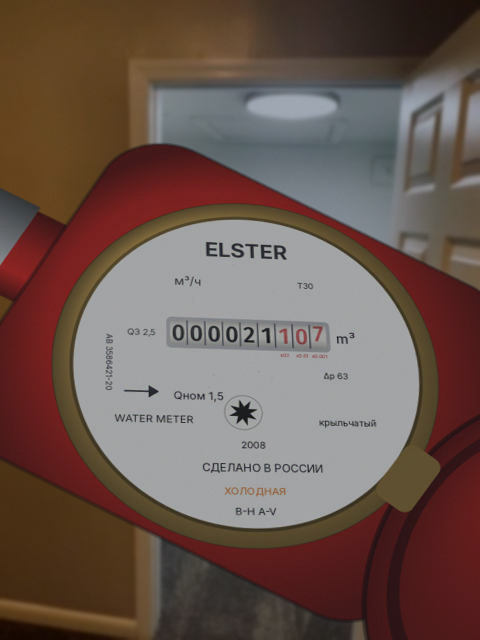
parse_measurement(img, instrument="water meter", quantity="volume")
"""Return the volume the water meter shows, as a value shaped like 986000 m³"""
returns 21.107 m³
